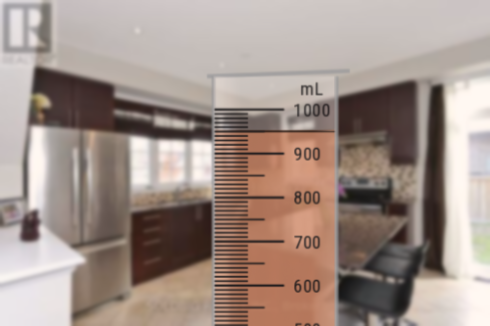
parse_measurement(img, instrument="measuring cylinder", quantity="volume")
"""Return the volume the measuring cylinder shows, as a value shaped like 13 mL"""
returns 950 mL
